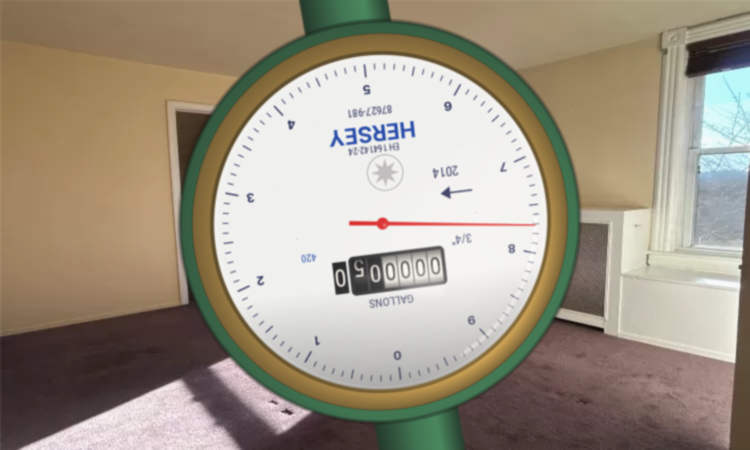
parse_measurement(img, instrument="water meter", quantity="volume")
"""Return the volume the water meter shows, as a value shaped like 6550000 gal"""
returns 47.7 gal
